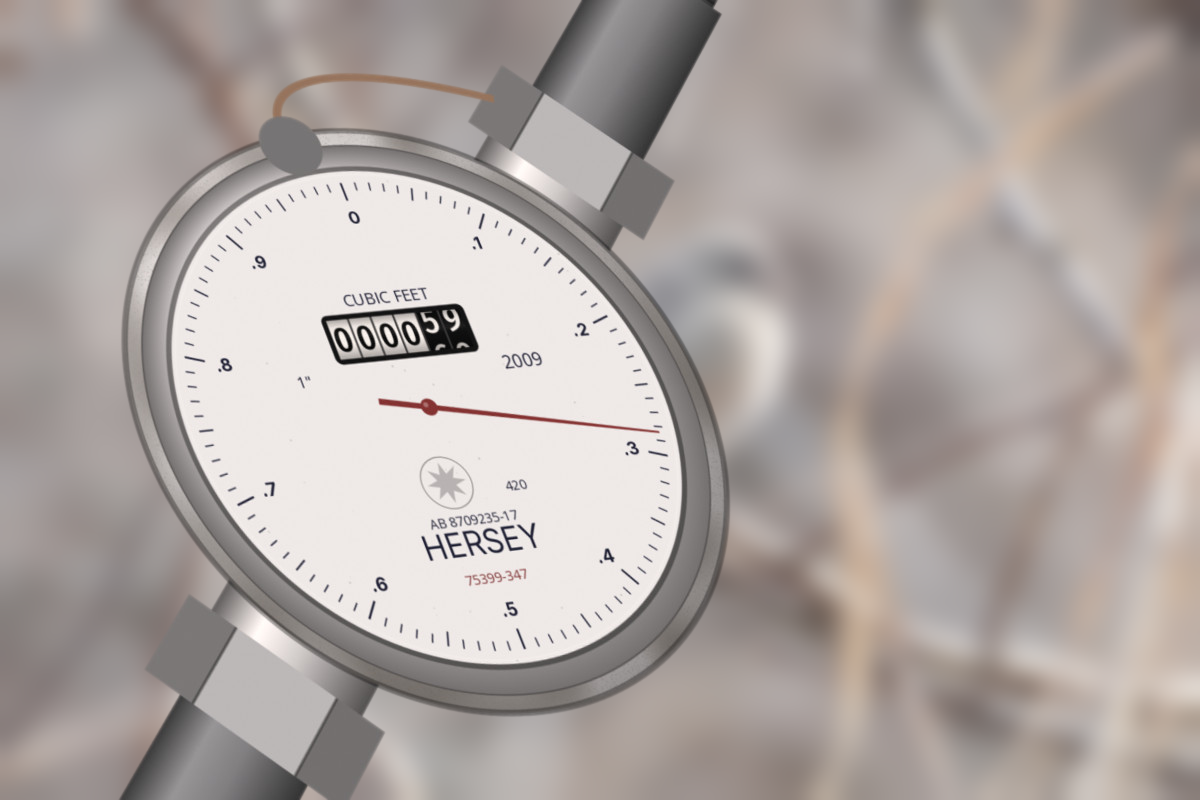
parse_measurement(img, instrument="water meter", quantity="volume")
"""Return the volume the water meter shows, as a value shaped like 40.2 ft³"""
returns 59.28 ft³
